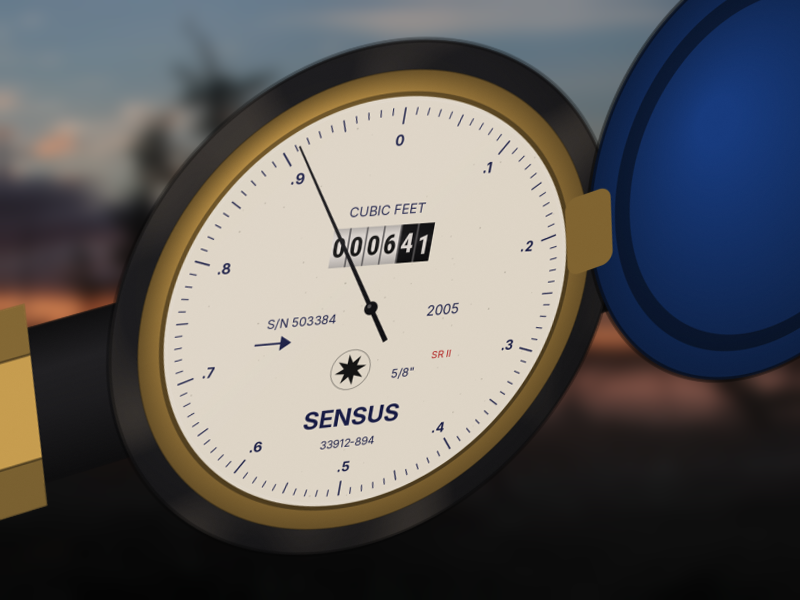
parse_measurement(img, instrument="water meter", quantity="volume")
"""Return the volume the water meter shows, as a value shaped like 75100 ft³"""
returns 640.91 ft³
